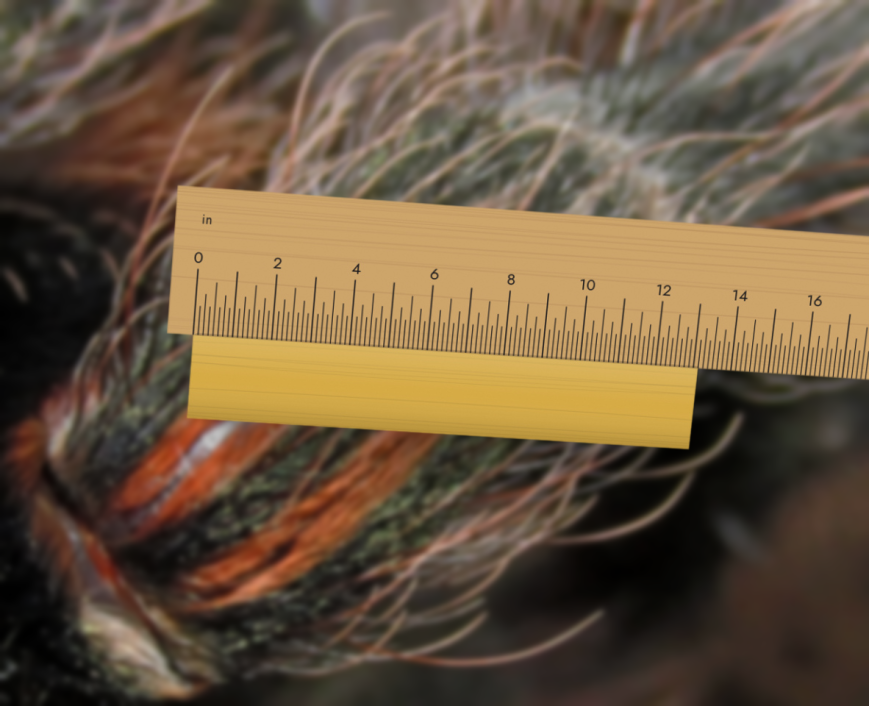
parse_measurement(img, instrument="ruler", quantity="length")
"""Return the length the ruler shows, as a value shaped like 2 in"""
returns 13.125 in
